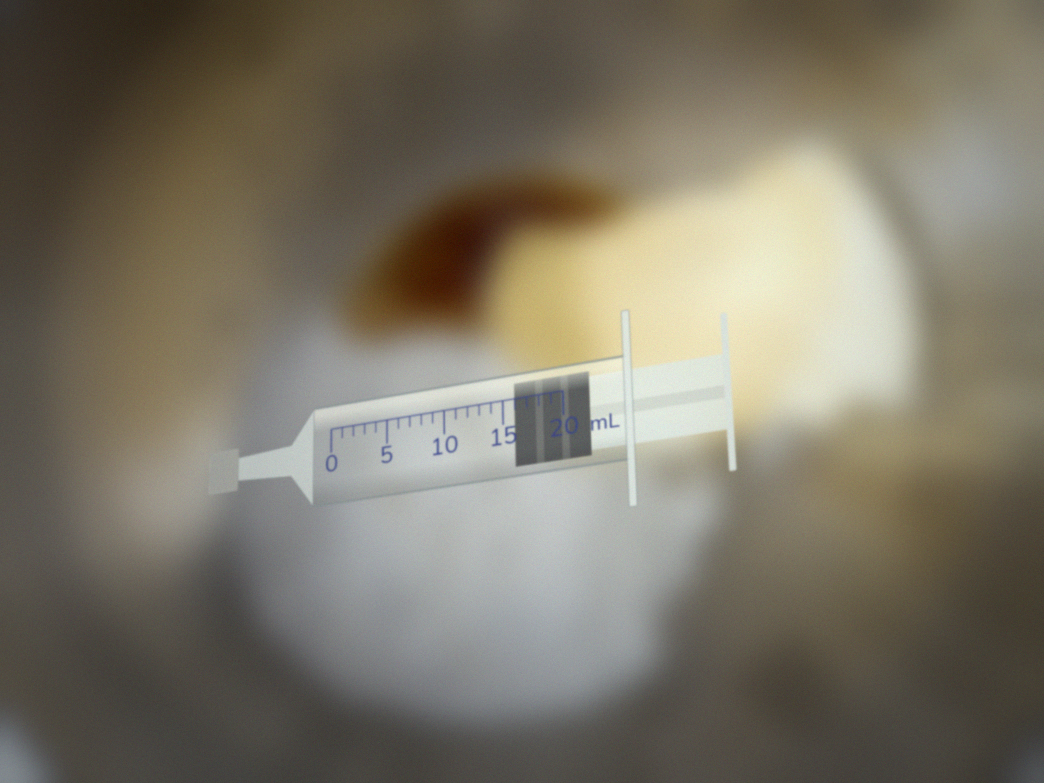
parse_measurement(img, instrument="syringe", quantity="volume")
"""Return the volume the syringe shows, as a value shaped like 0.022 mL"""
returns 16 mL
